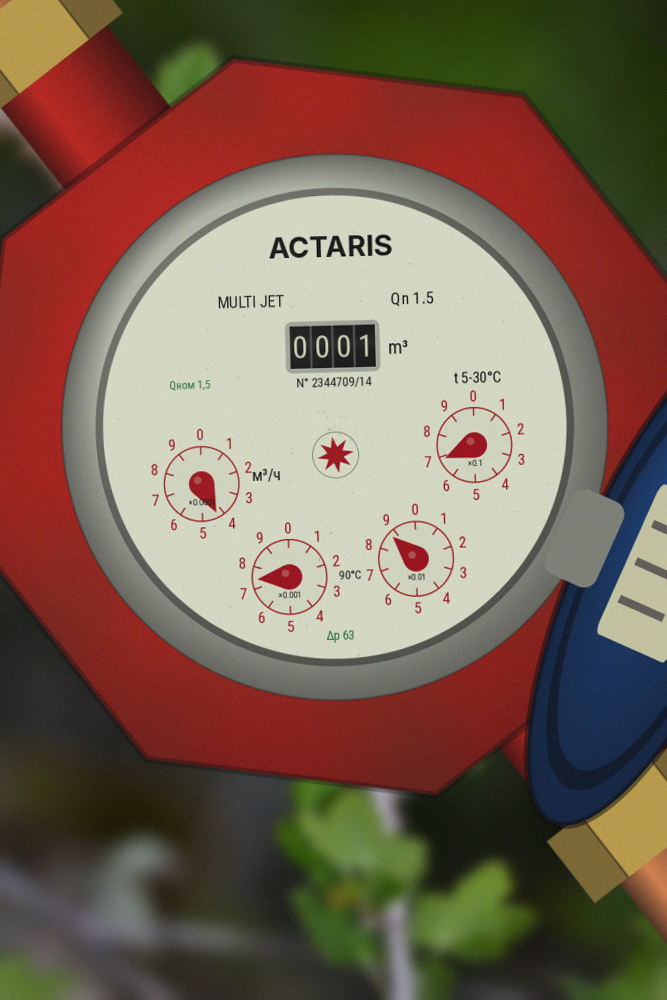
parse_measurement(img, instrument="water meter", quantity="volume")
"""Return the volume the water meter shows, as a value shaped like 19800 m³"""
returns 1.6874 m³
